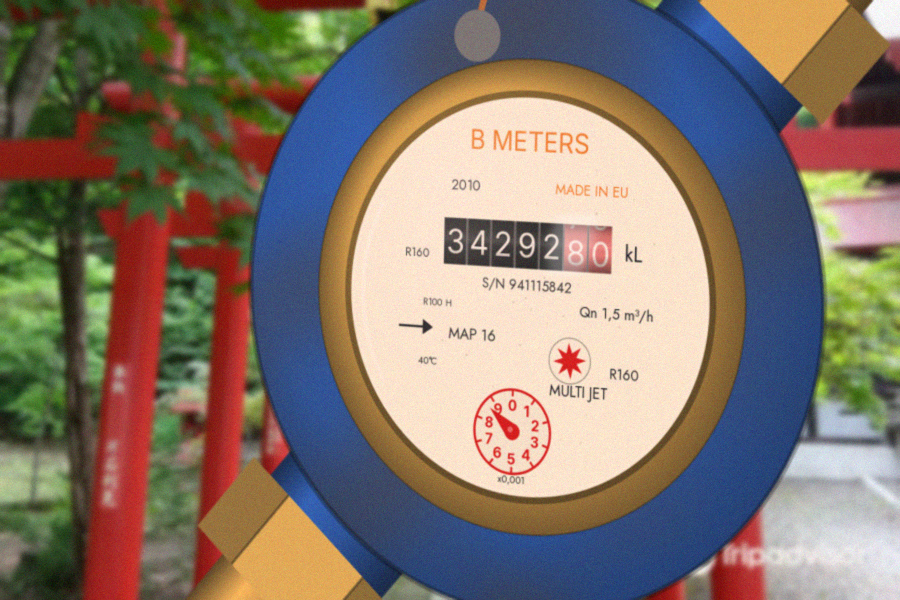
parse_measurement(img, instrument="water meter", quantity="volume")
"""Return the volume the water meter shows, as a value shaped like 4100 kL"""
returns 34292.798 kL
